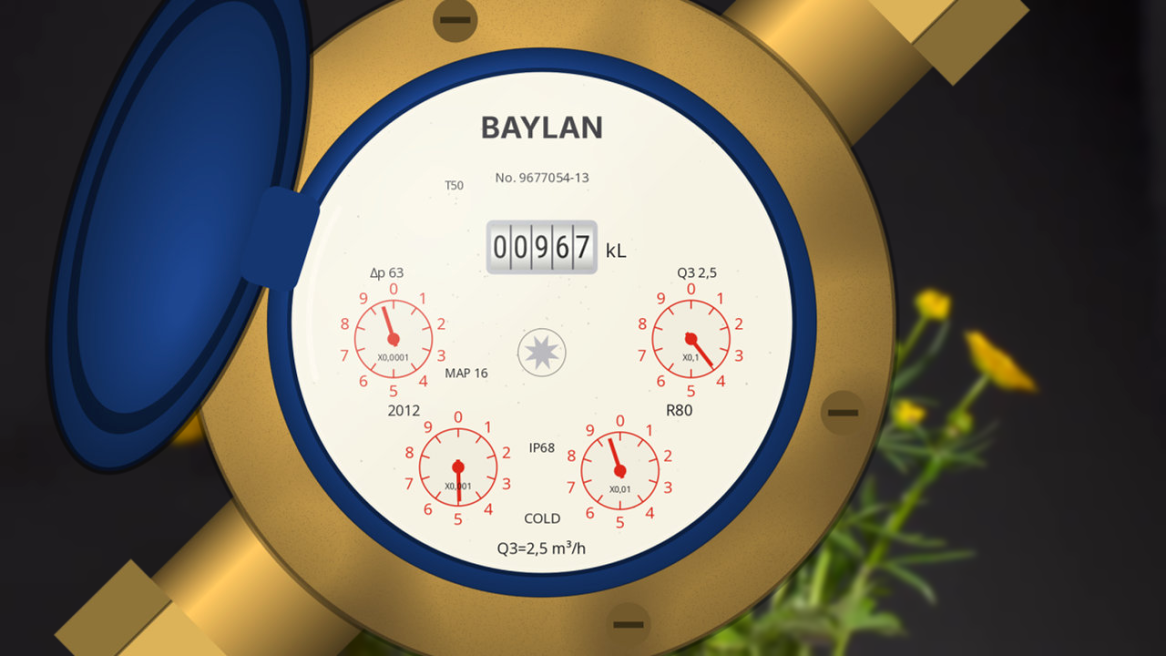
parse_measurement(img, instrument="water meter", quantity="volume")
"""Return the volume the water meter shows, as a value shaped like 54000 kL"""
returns 967.3949 kL
